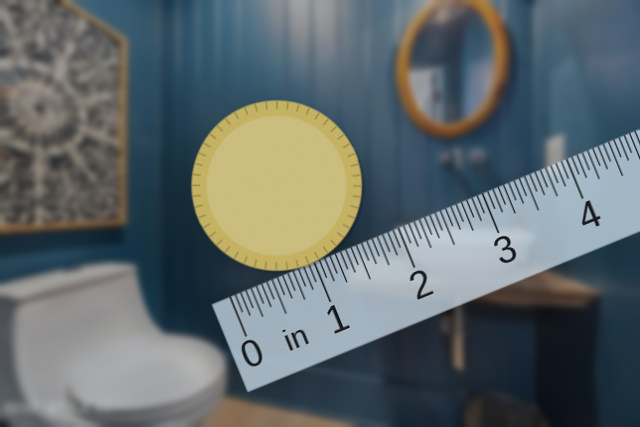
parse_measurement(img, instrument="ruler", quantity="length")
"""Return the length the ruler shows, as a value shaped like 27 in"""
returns 1.875 in
